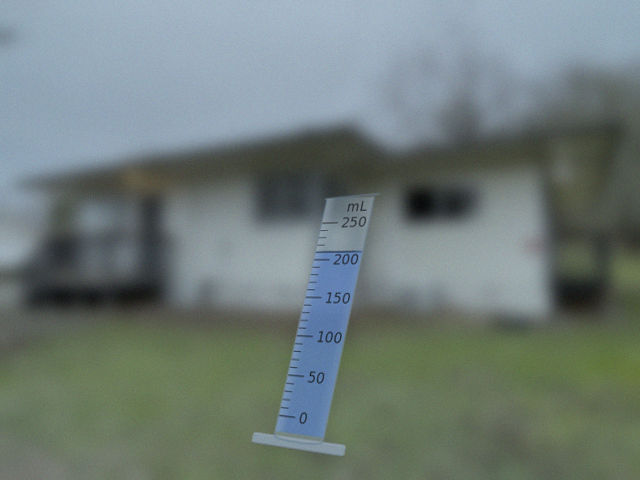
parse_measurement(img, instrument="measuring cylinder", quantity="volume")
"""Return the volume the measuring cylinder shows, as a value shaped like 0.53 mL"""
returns 210 mL
